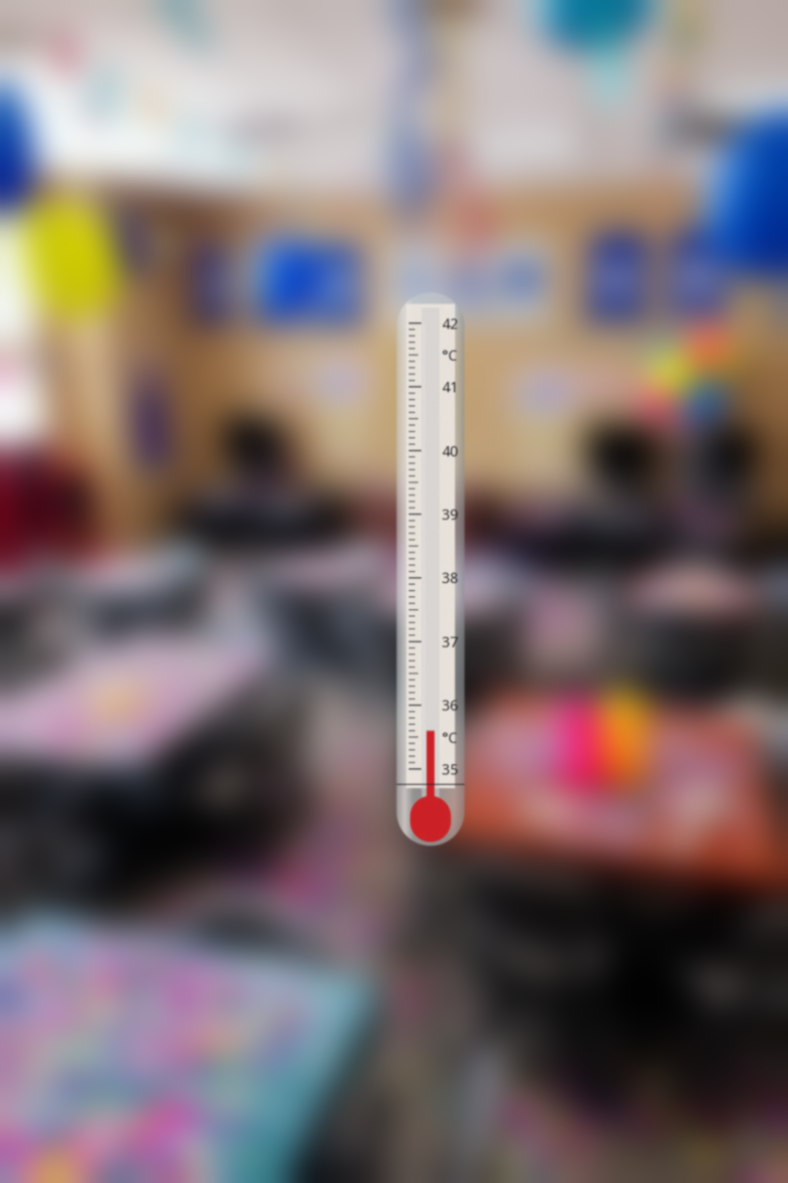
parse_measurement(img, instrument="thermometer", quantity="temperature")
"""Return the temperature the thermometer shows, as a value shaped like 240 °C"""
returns 35.6 °C
